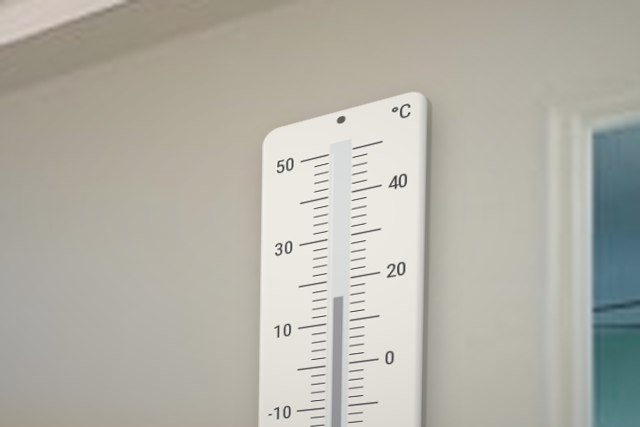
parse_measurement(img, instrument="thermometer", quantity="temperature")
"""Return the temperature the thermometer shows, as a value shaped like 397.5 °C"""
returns 16 °C
